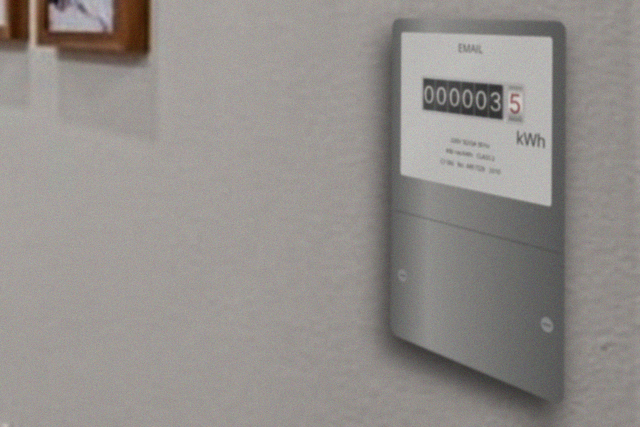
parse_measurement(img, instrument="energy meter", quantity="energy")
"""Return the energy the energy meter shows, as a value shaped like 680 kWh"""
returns 3.5 kWh
